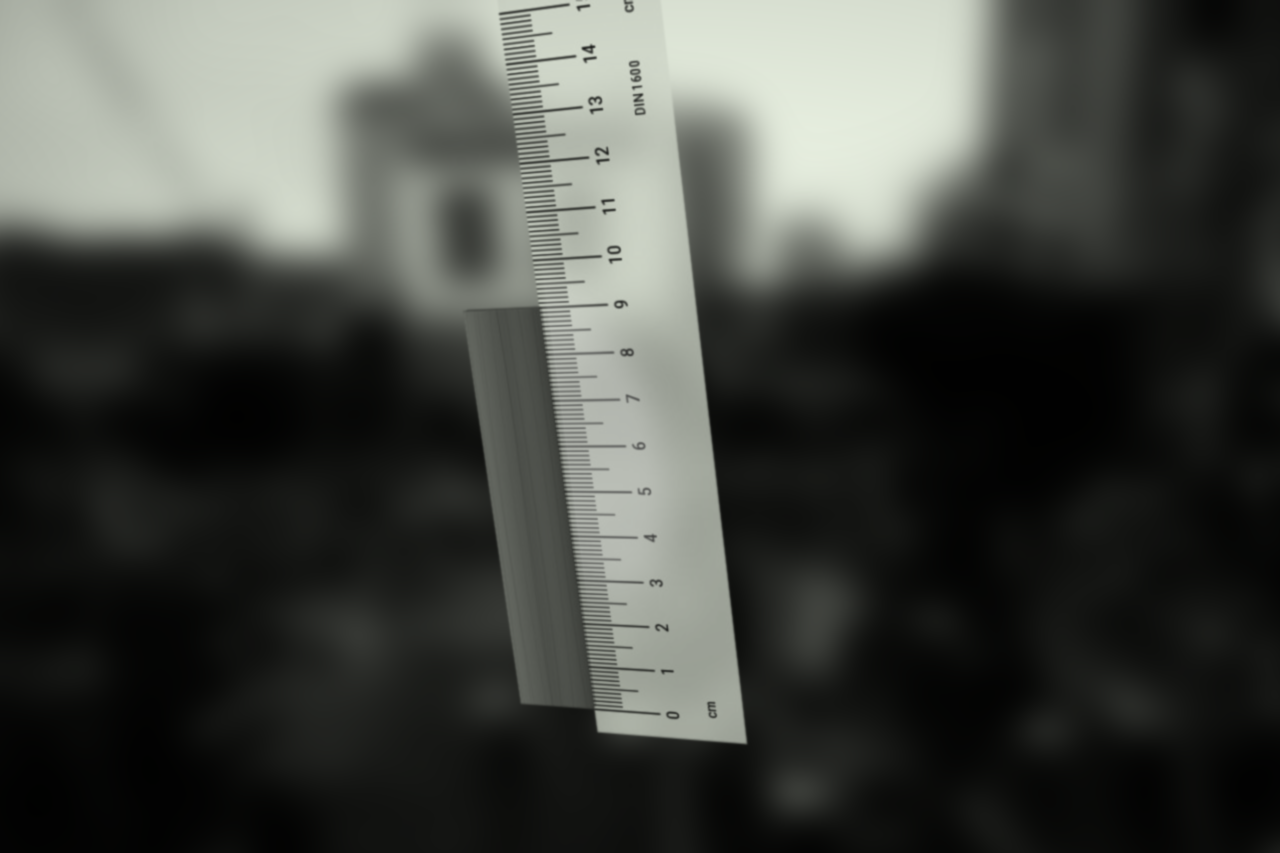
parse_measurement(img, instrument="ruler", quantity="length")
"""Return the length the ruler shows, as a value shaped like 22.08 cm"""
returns 9 cm
